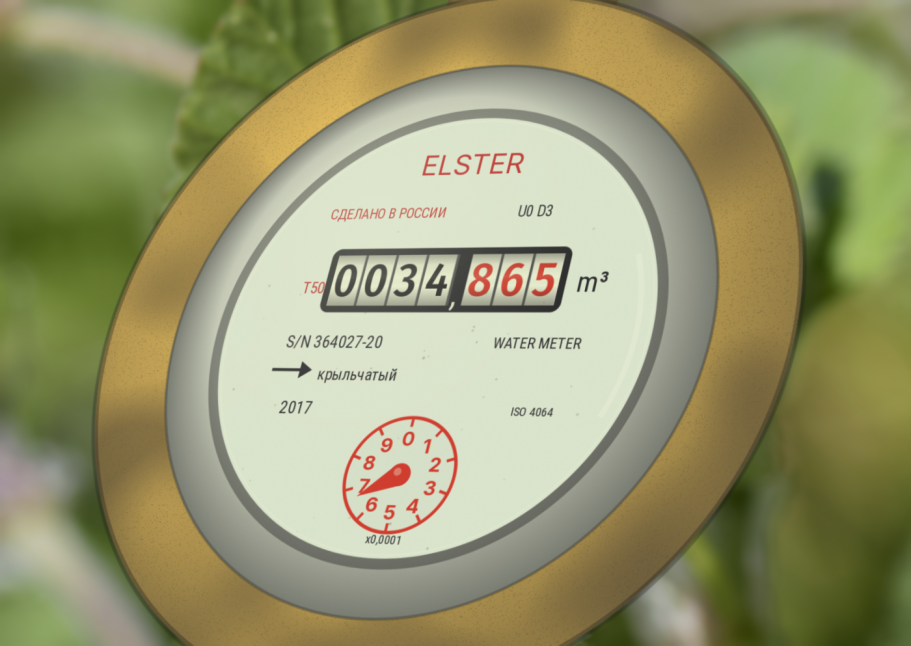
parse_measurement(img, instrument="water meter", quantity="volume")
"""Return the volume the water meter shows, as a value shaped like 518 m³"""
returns 34.8656 m³
